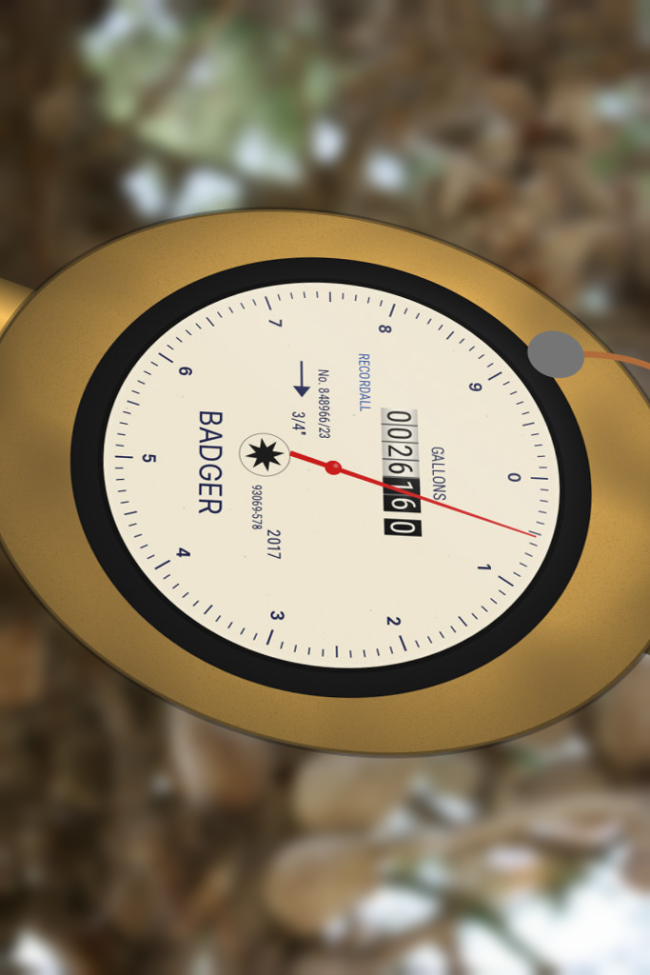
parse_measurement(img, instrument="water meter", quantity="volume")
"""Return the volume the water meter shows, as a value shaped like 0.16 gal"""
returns 26160.5 gal
